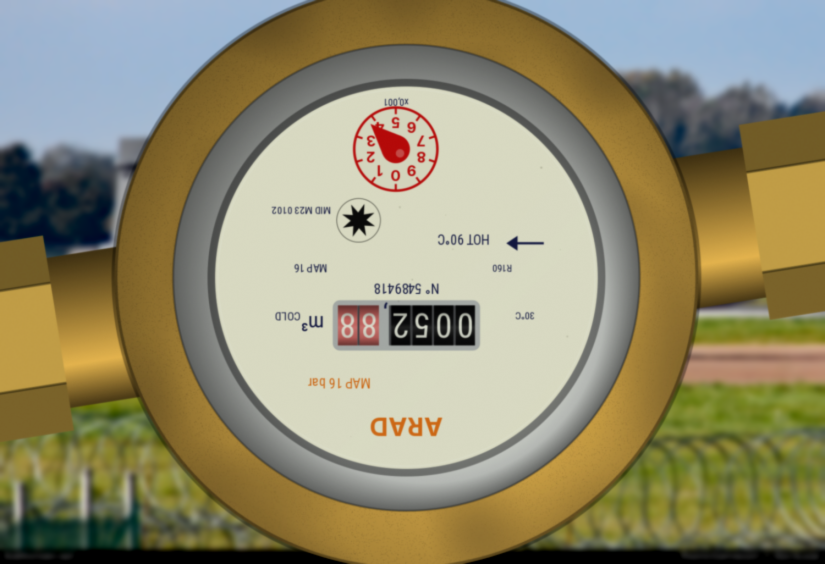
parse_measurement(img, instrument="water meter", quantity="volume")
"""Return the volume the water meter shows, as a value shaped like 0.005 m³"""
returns 52.883 m³
